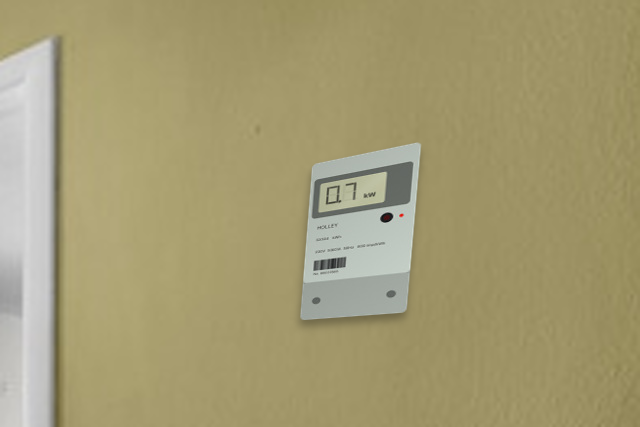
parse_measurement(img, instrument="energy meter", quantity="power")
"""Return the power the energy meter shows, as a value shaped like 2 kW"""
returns 0.7 kW
